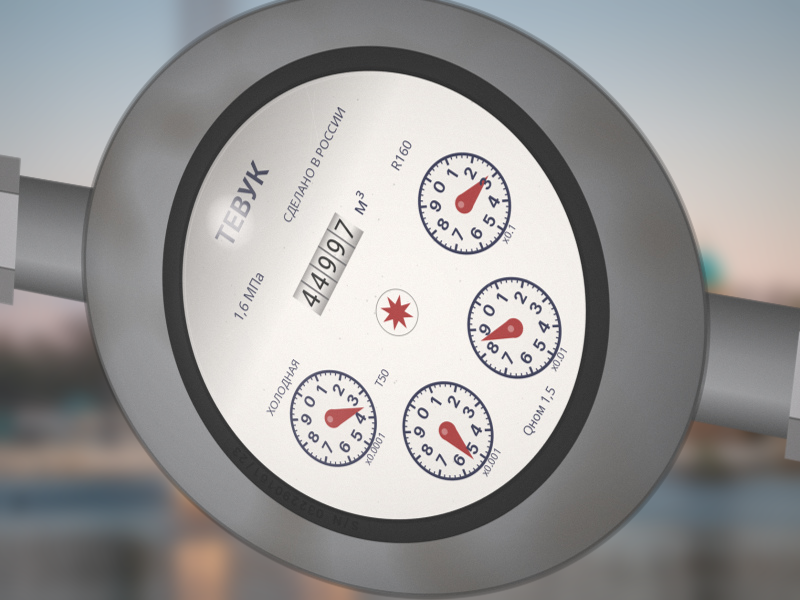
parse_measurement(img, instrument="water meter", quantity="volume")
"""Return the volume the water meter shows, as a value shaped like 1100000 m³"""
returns 44997.2853 m³
